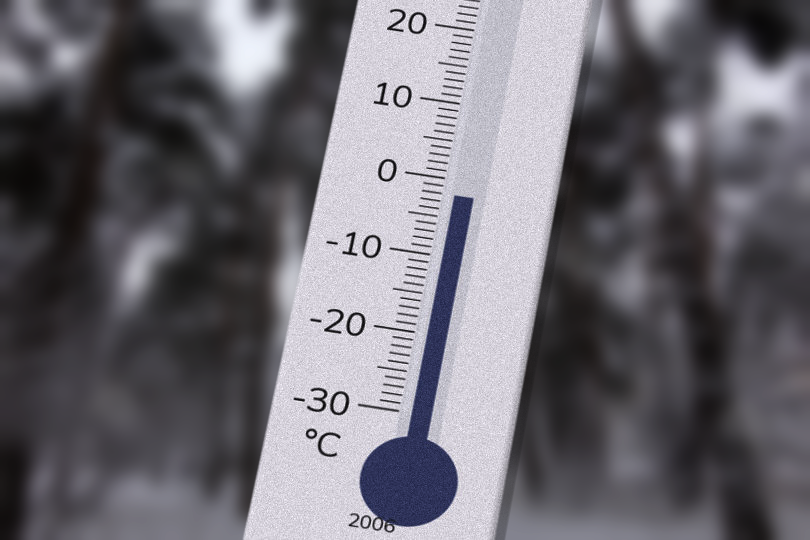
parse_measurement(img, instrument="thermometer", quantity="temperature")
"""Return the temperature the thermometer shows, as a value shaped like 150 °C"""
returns -2 °C
